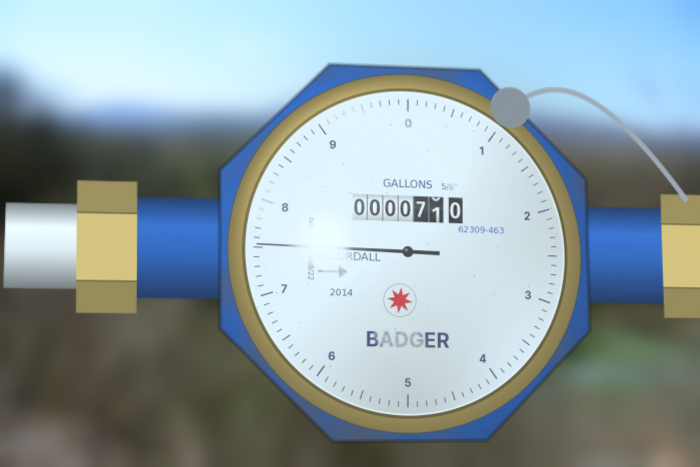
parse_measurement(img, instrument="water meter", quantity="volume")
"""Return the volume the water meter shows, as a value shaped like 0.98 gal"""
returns 707.5 gal
